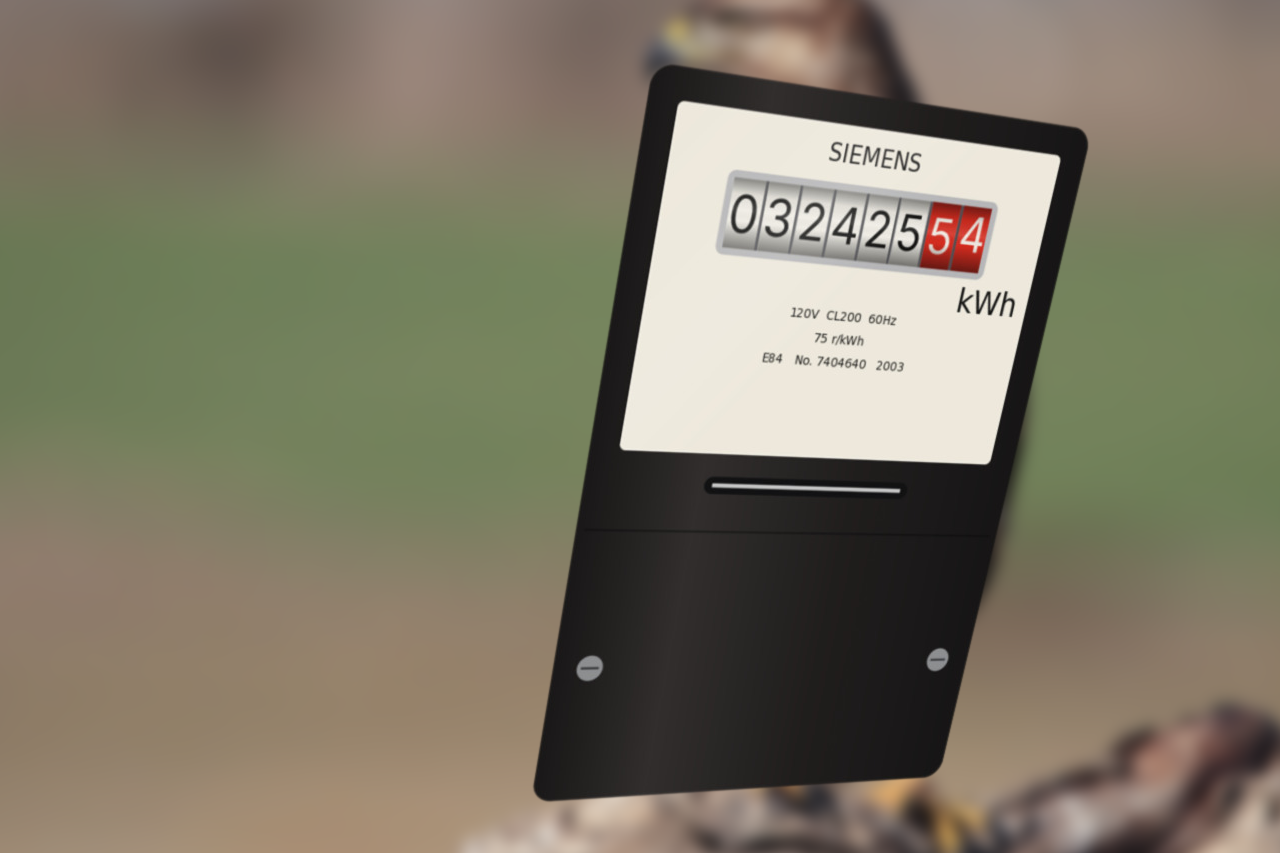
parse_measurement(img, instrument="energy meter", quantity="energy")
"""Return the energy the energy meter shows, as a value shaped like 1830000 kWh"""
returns 32425.54 kWh
